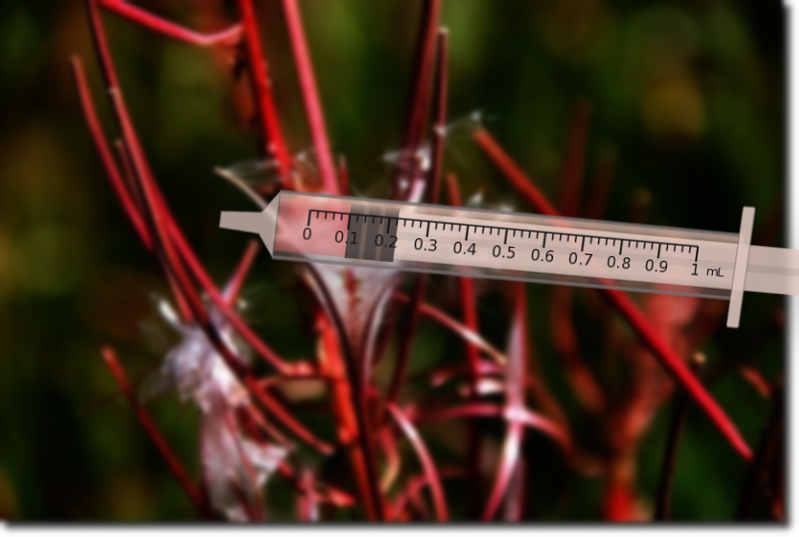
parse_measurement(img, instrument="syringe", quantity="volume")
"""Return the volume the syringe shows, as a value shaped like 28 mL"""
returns 0.1 mL
